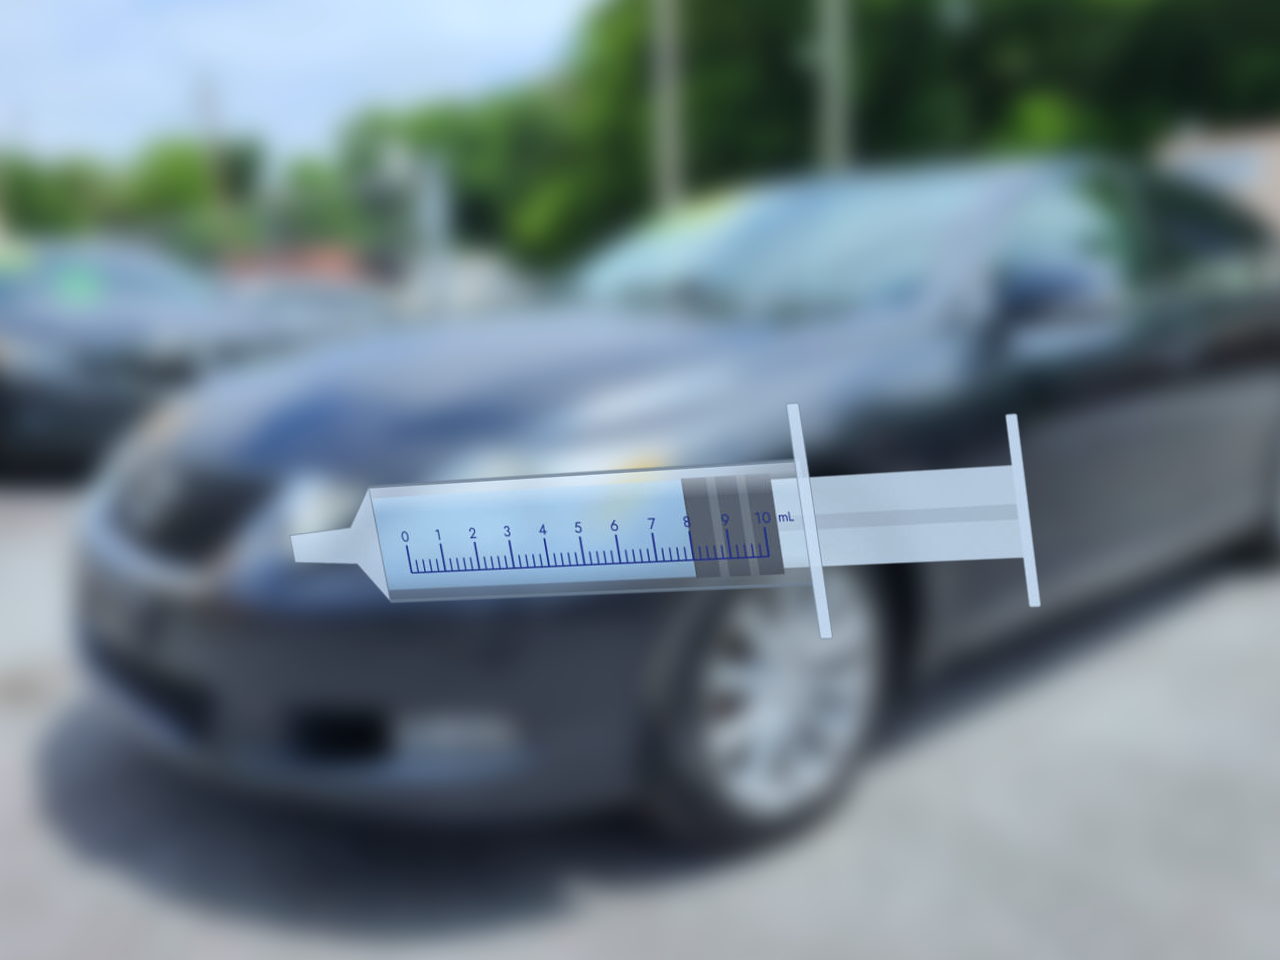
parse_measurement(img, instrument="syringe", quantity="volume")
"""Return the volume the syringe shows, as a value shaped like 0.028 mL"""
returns 8 mL
